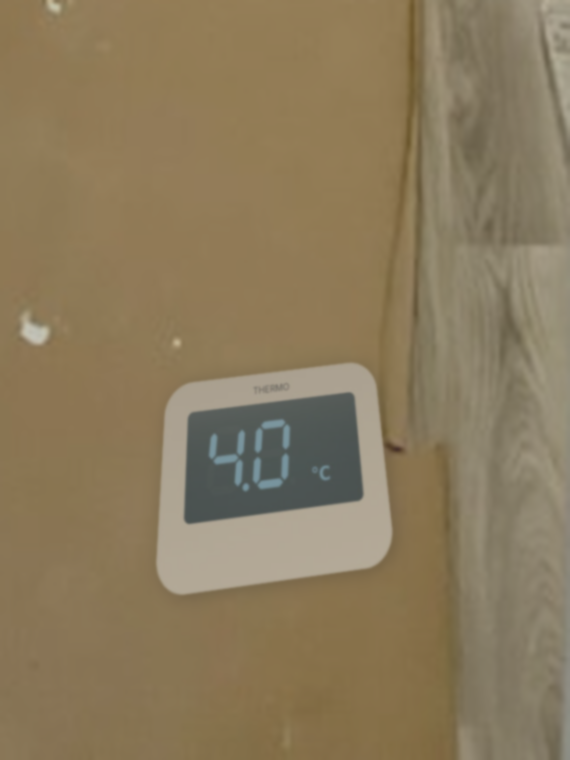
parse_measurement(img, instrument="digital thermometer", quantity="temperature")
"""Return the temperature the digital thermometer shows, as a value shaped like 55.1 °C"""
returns 4.0 °C
